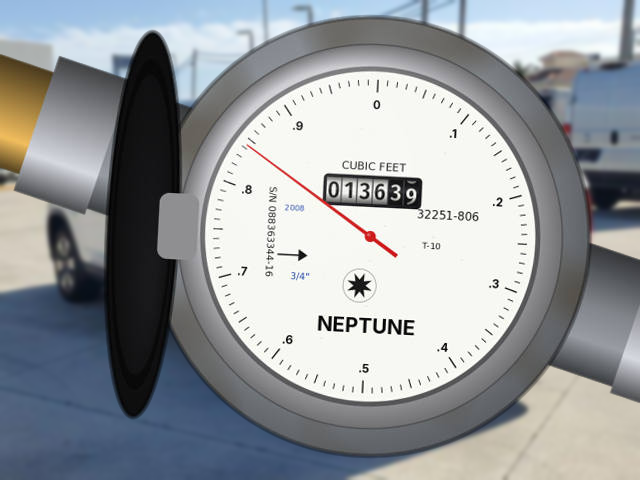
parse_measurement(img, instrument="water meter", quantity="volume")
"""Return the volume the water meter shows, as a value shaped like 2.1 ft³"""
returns 13638.84 ft³
